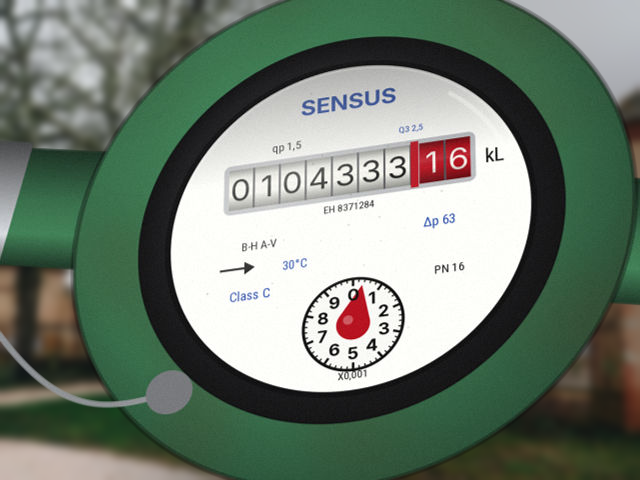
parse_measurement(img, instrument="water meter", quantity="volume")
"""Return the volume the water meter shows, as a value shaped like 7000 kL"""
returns 104333.160 kL
